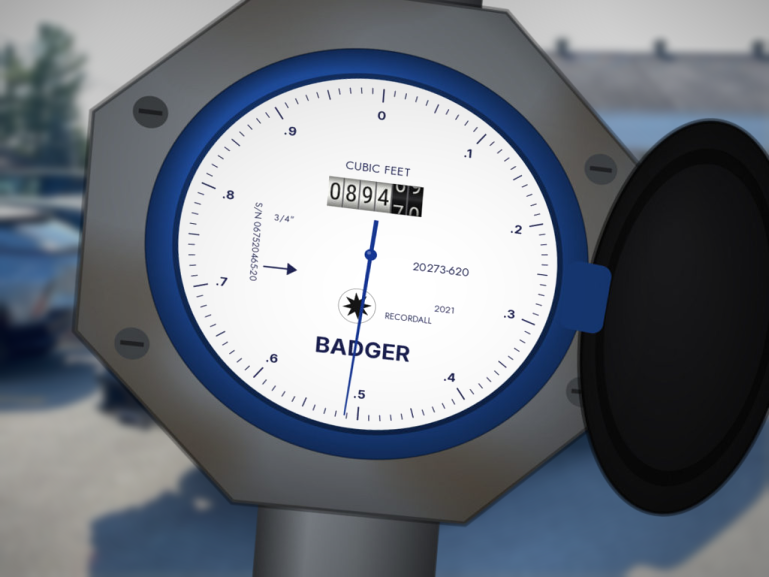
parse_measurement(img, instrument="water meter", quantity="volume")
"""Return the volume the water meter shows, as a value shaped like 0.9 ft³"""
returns 89469.51 ft³
